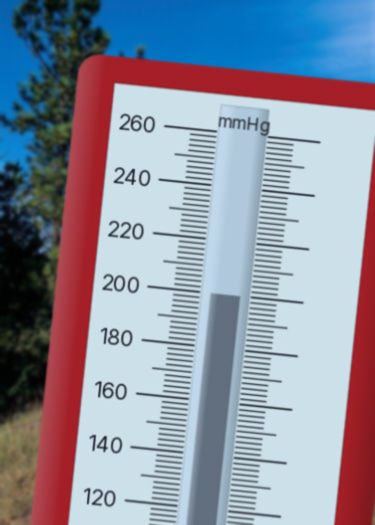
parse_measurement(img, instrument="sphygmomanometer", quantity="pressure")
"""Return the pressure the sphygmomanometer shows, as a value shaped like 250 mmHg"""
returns 200 mmHg
